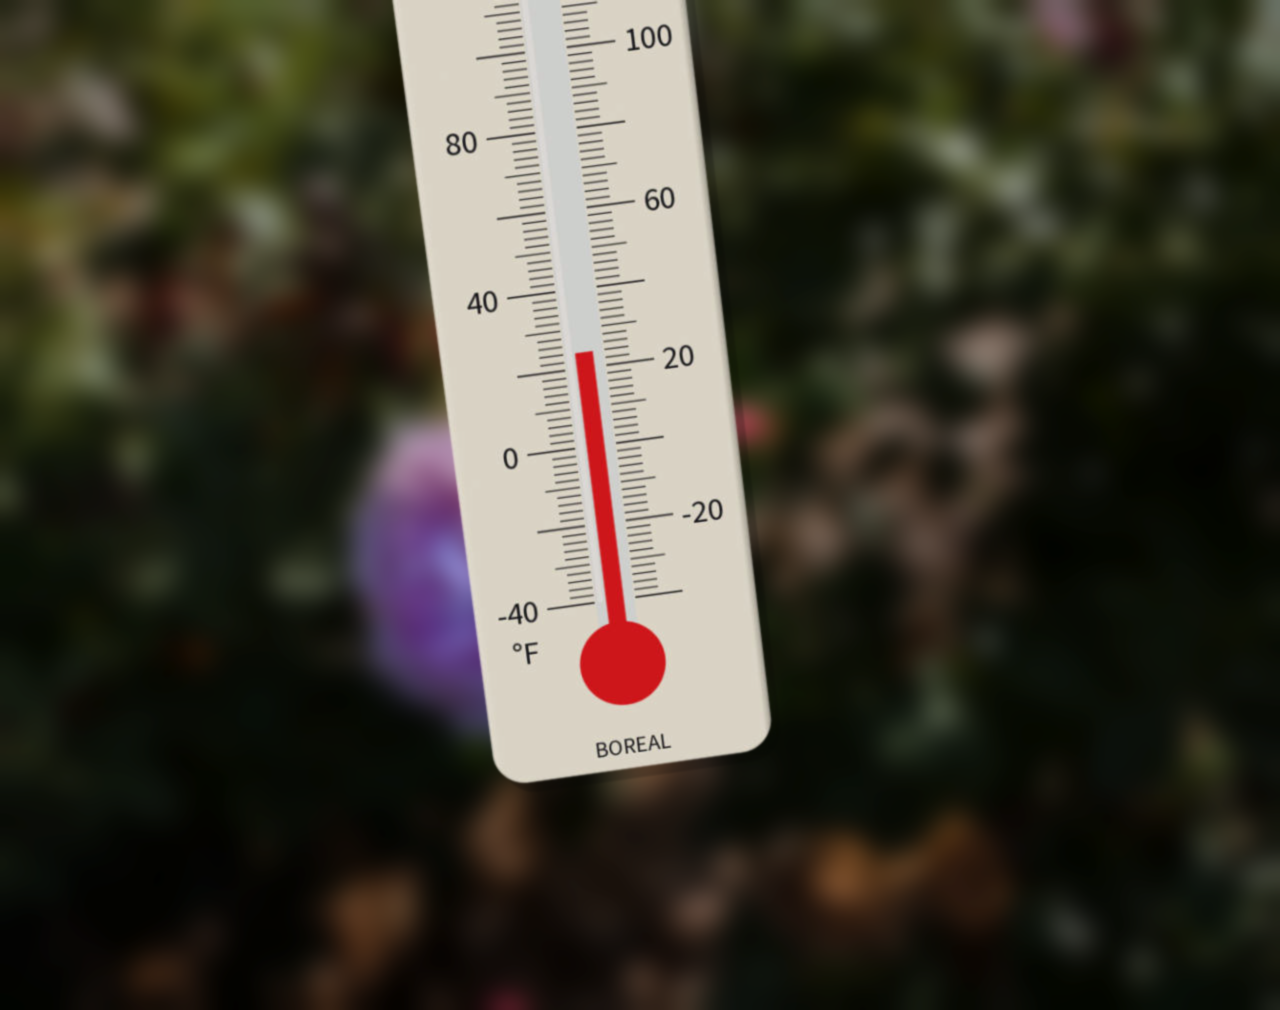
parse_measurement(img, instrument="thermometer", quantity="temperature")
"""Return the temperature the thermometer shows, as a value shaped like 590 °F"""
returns 24 °F
